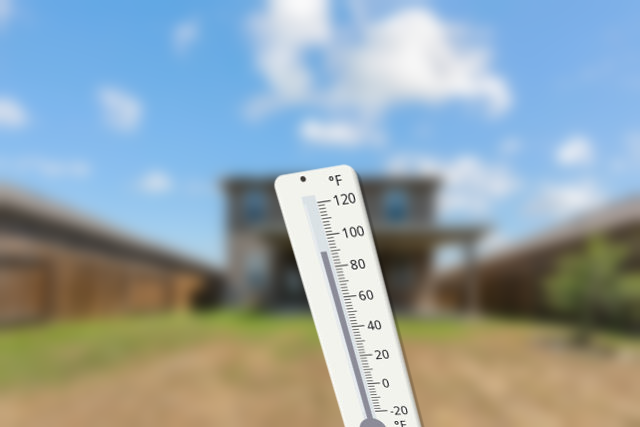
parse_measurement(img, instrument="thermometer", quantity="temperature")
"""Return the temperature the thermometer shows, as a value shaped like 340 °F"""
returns 90 °F
